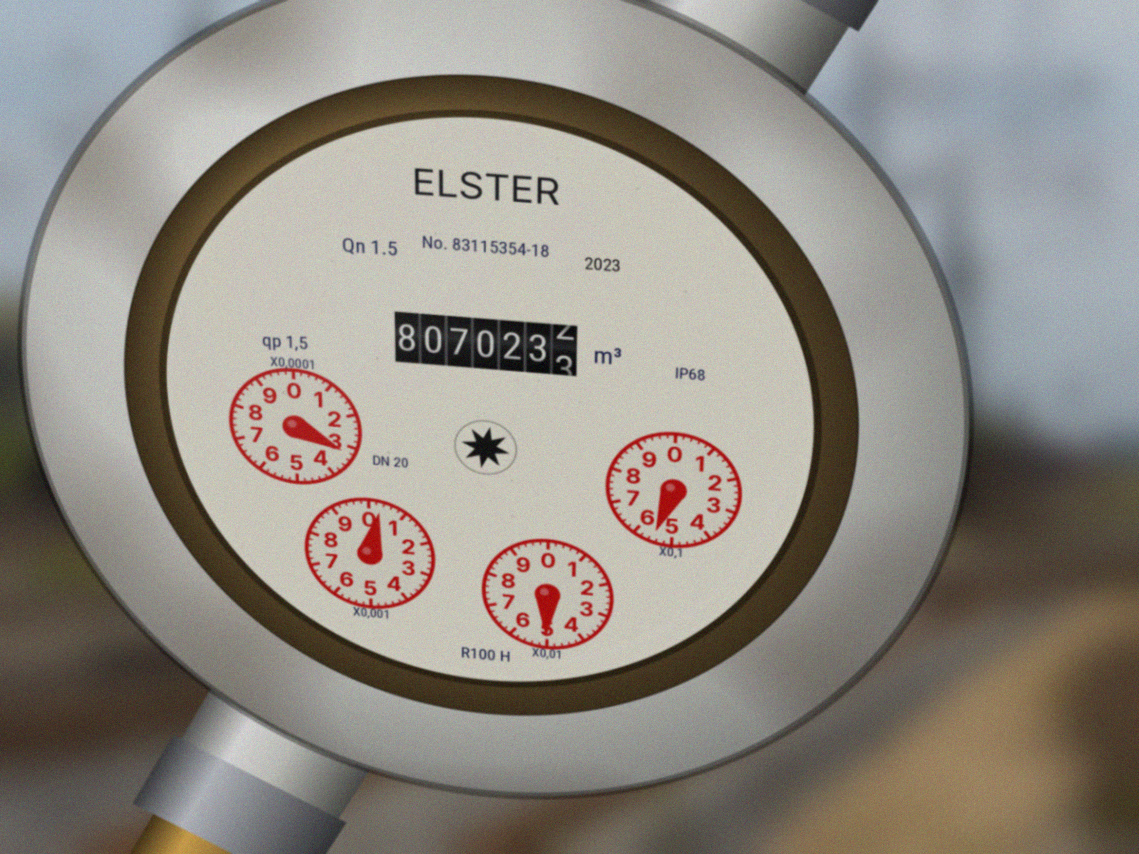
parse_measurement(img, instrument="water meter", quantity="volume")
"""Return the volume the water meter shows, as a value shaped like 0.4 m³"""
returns 8070232.5503 m³
